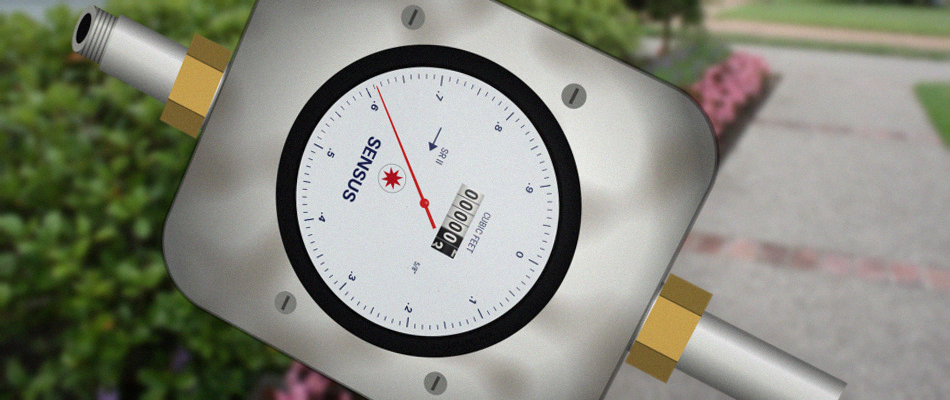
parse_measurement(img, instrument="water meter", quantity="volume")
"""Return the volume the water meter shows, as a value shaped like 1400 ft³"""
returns 2.61 ft³
